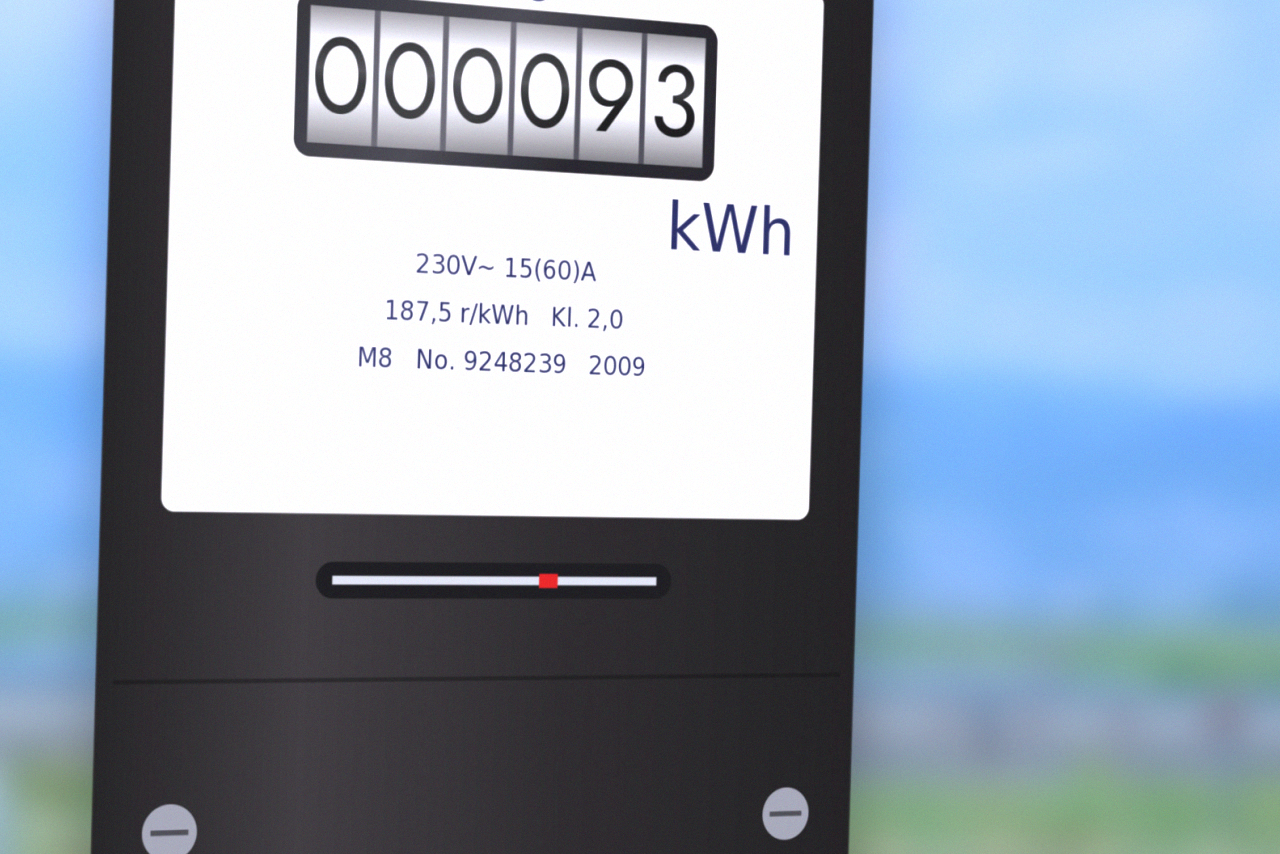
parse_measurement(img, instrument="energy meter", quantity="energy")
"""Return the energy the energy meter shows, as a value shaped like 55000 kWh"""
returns 93 kWh
